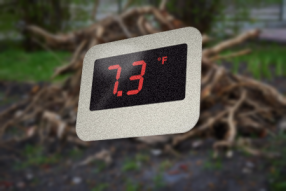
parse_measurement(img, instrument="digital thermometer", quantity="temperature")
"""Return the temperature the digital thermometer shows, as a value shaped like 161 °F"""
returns 7.3 °F
